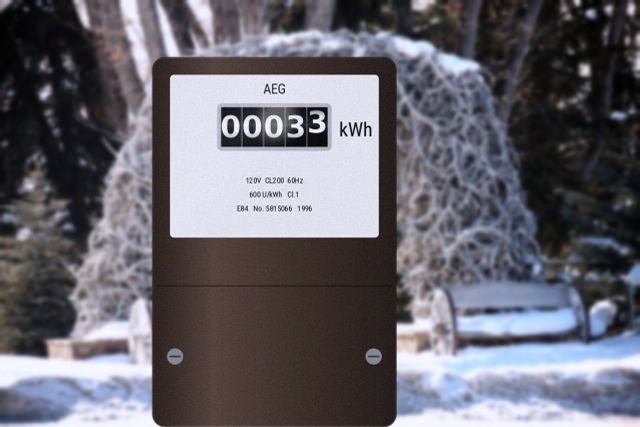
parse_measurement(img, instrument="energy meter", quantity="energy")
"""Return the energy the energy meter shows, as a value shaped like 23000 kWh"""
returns 33 kWh
